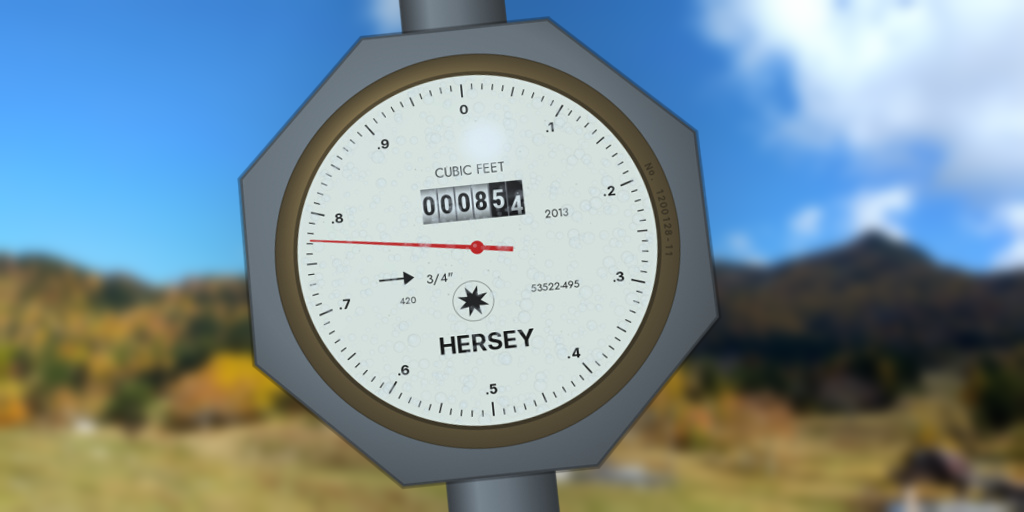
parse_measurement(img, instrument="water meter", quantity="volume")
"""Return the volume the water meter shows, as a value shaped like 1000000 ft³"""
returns 853.77 ft³
